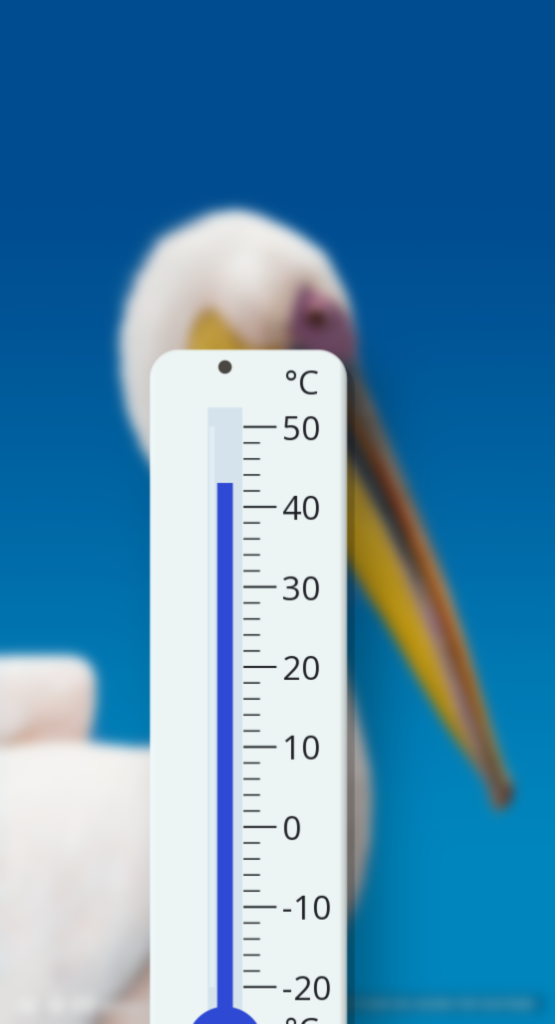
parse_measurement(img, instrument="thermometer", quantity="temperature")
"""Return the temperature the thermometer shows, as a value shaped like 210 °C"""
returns 43 °C
